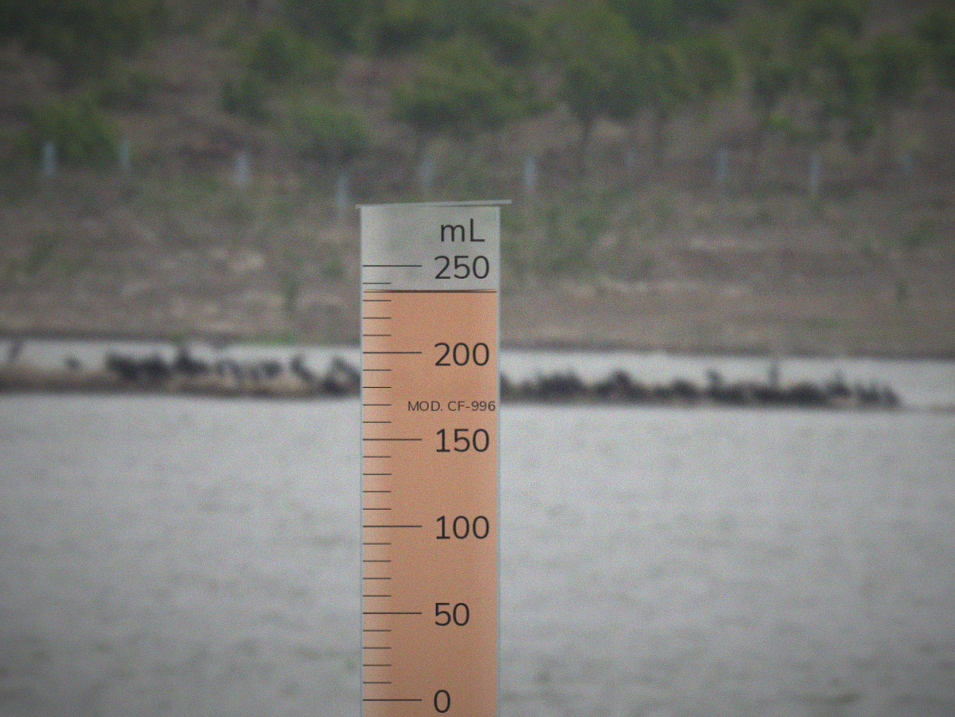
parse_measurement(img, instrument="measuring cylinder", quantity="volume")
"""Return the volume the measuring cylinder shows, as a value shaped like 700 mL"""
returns 235 mL
